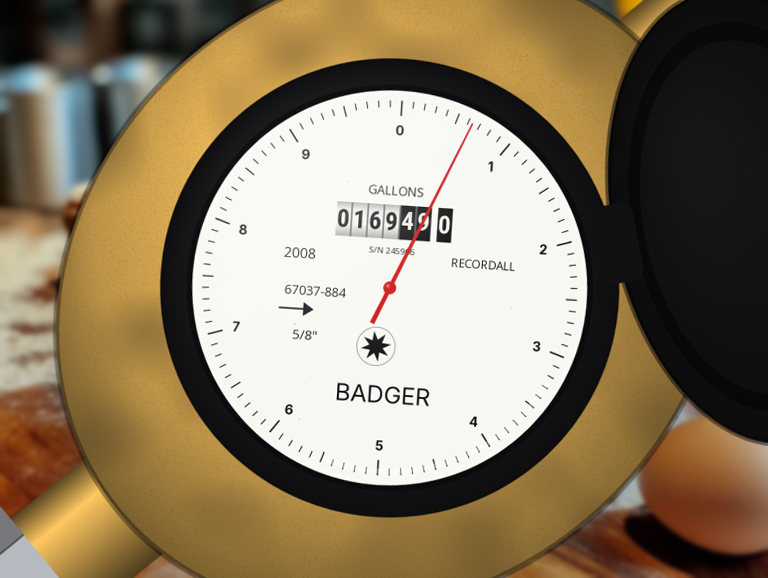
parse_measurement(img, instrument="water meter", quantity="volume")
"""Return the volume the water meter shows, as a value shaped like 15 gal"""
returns 169490.6 gal
